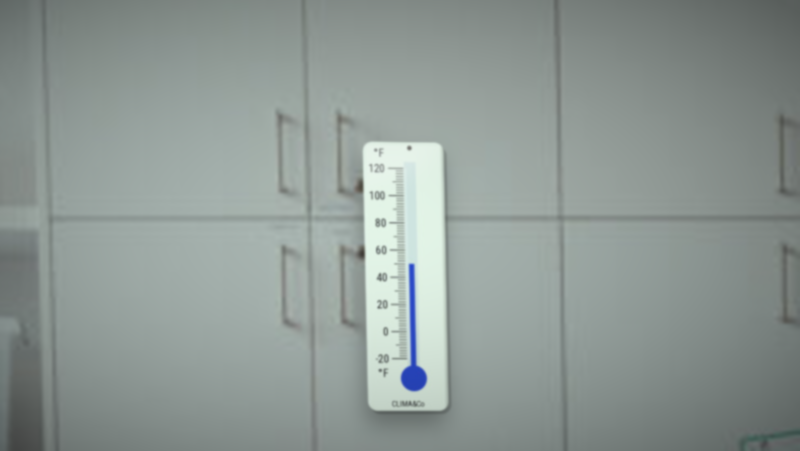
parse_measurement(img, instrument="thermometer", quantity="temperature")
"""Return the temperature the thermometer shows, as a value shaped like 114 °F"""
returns 50 °F
